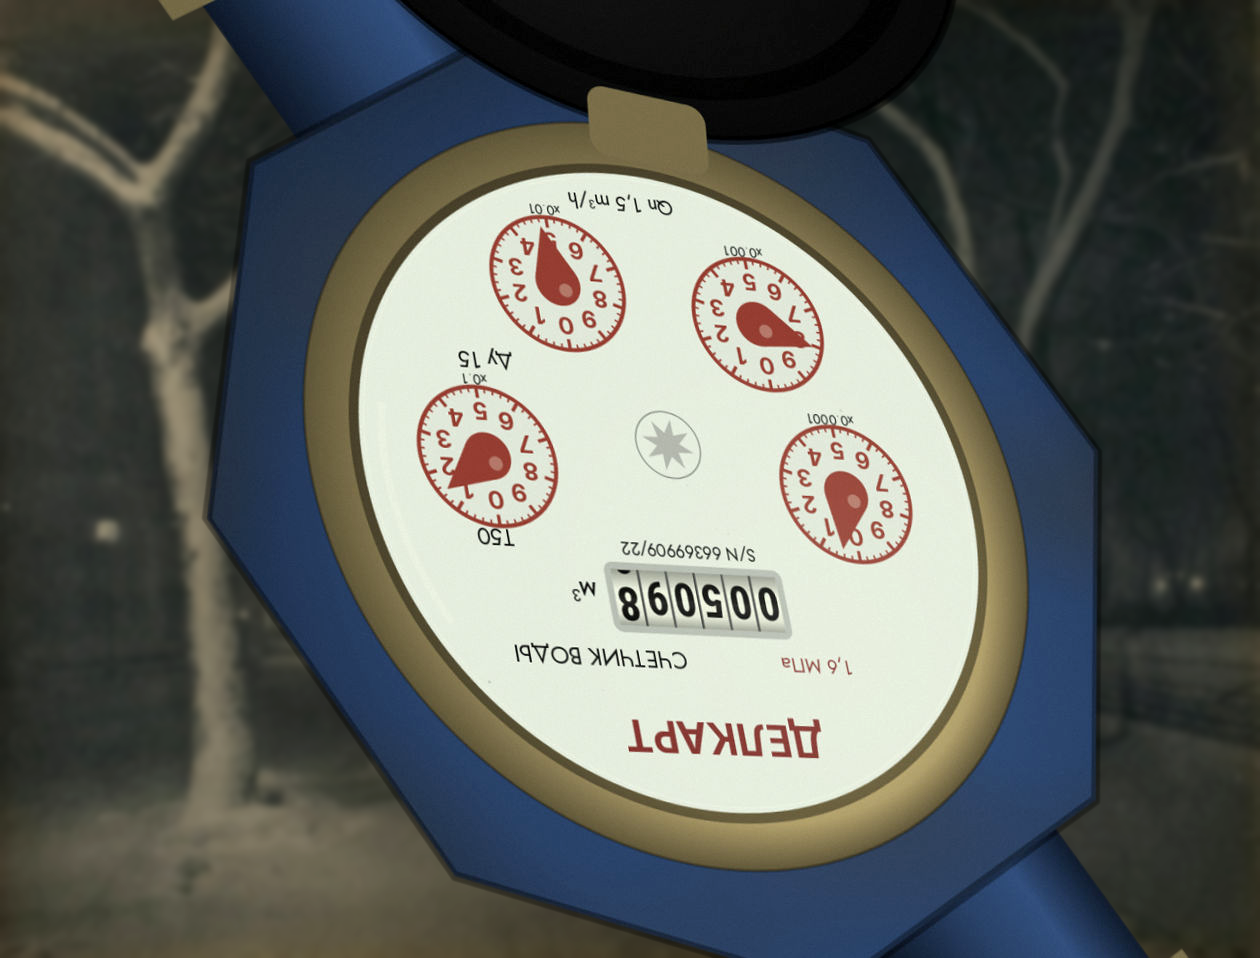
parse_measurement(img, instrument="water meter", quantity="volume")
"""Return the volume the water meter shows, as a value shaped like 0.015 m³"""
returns 5098.1480 m³
